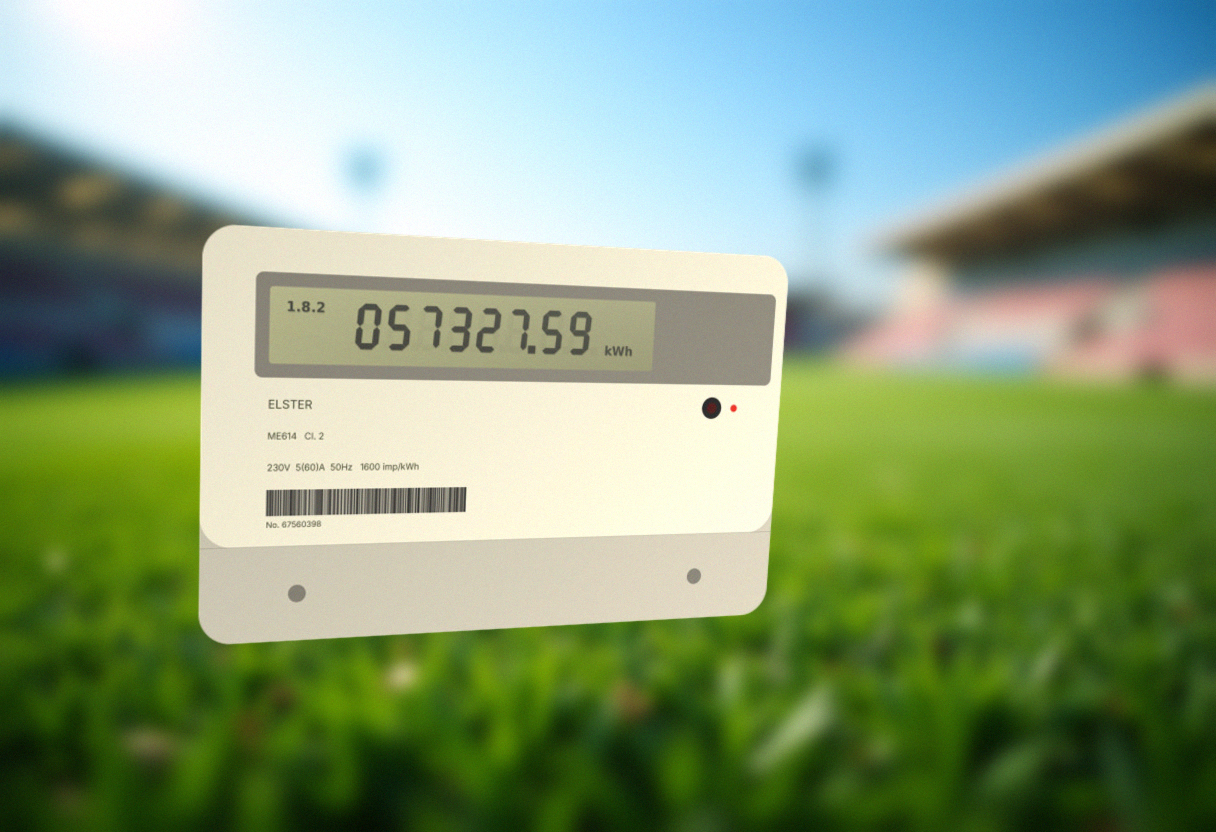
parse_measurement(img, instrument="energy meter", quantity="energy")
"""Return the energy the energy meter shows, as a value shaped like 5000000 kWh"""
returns 57327.59 kWh
